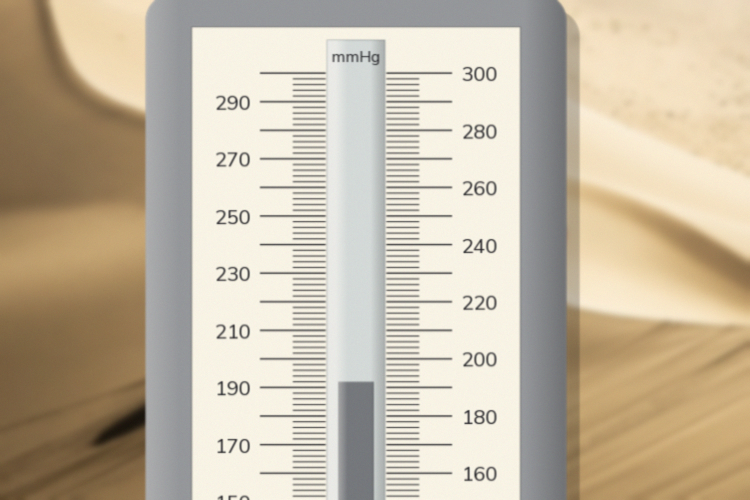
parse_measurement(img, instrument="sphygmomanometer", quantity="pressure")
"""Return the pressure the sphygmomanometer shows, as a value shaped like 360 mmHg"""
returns 192 mmHg
